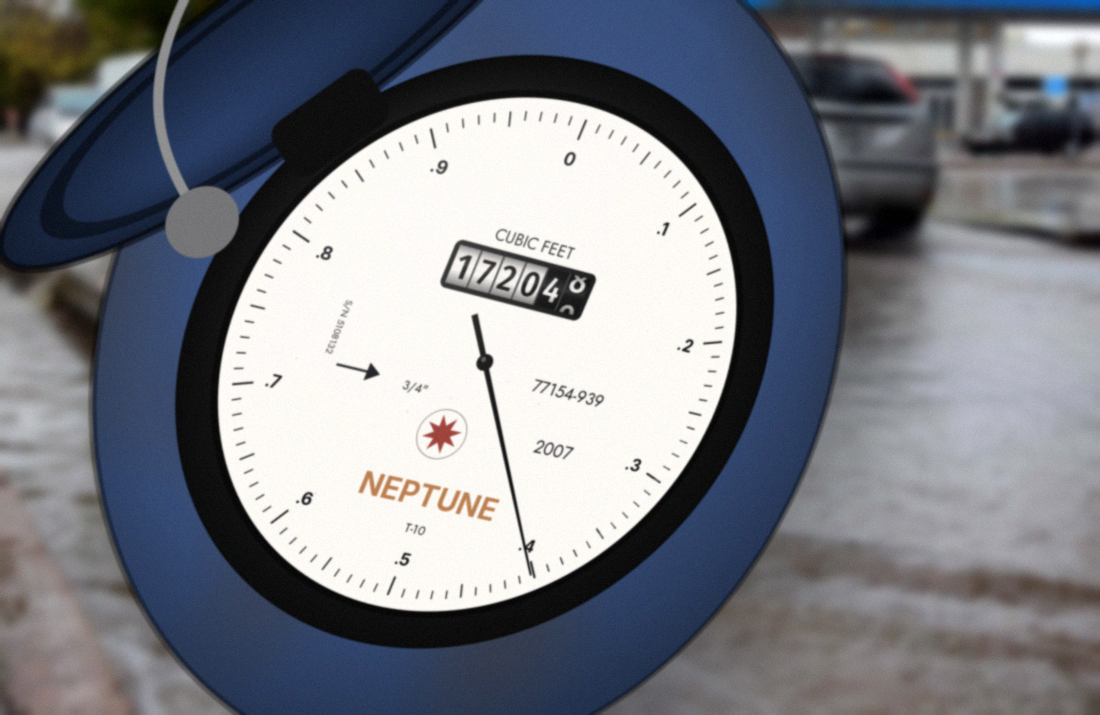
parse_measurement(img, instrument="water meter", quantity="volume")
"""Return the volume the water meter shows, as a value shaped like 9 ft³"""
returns 172048.40 ft³
